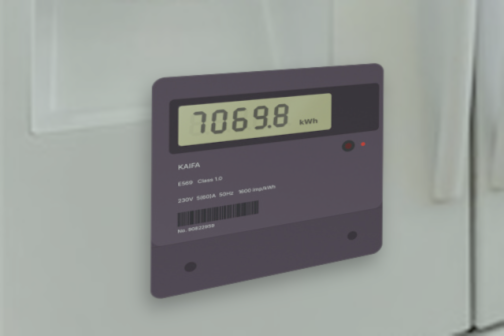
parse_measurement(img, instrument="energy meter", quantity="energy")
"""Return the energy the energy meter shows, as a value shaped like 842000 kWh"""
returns 7069.8 kWh
